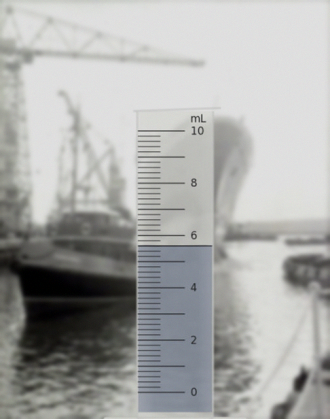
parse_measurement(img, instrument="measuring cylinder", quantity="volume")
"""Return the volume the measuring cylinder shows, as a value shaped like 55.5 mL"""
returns 5.6 mL
